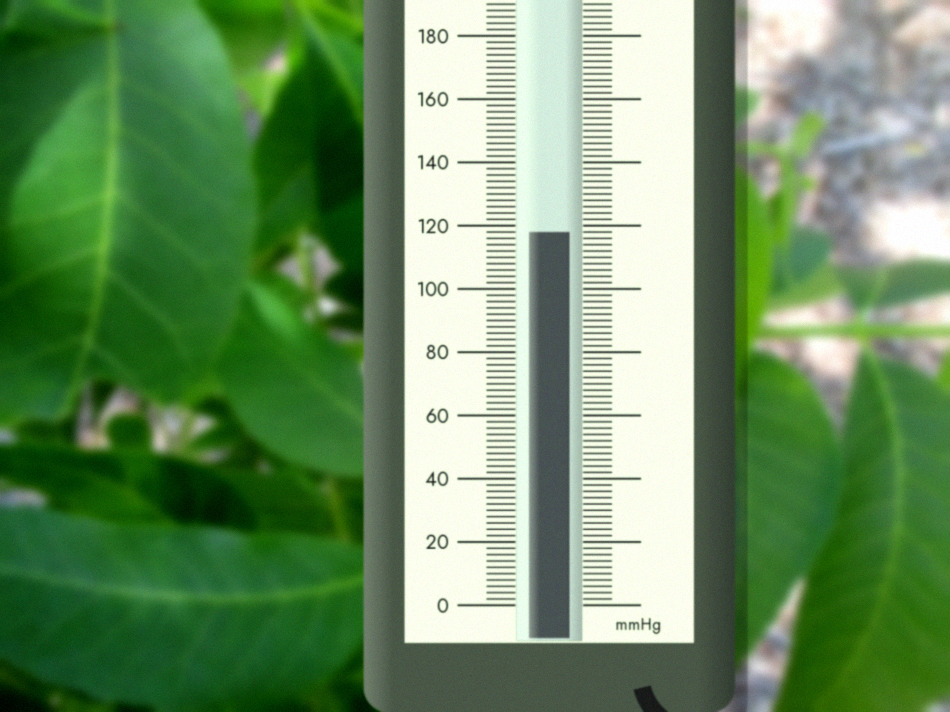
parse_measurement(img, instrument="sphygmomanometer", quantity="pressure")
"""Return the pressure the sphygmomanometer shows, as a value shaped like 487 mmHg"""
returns 118 mmHg
